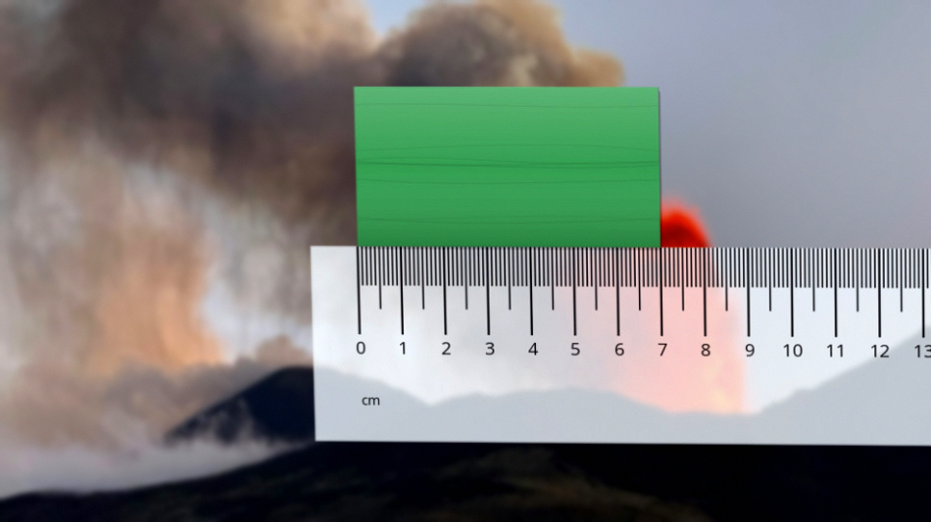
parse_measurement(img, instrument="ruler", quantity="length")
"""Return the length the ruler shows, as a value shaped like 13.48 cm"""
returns 7 cm
